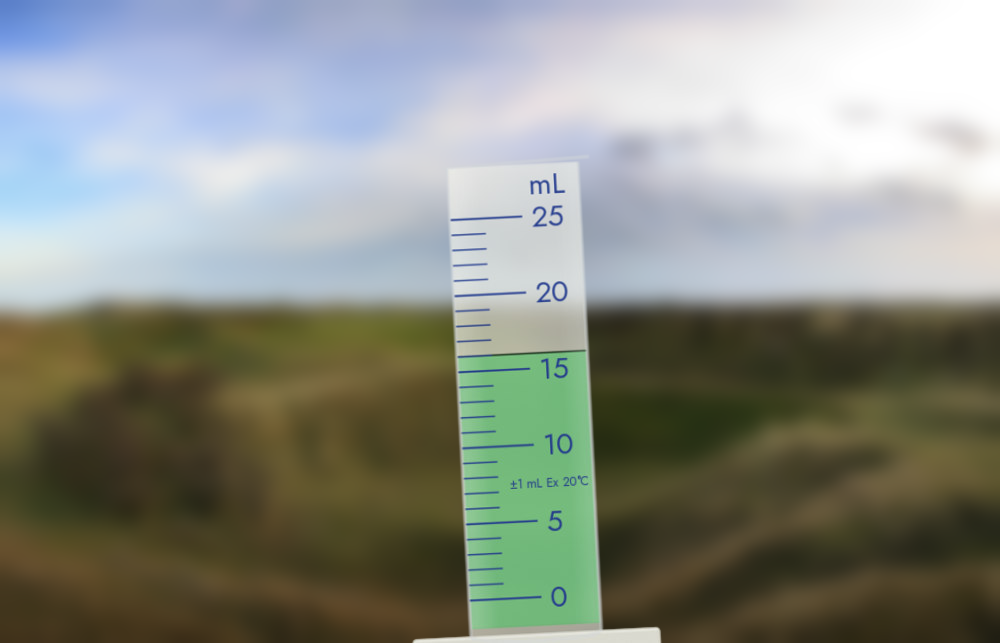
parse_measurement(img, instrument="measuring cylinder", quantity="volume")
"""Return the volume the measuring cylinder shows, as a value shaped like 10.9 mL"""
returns 16 mL
